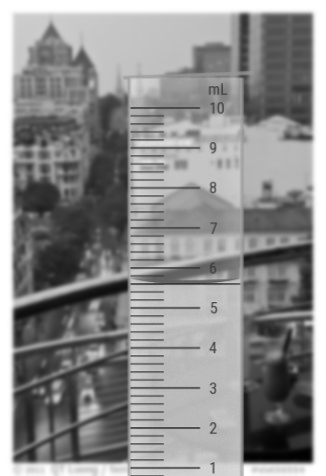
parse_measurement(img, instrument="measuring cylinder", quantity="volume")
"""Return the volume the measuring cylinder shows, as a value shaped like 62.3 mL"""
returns 5.6 mL
